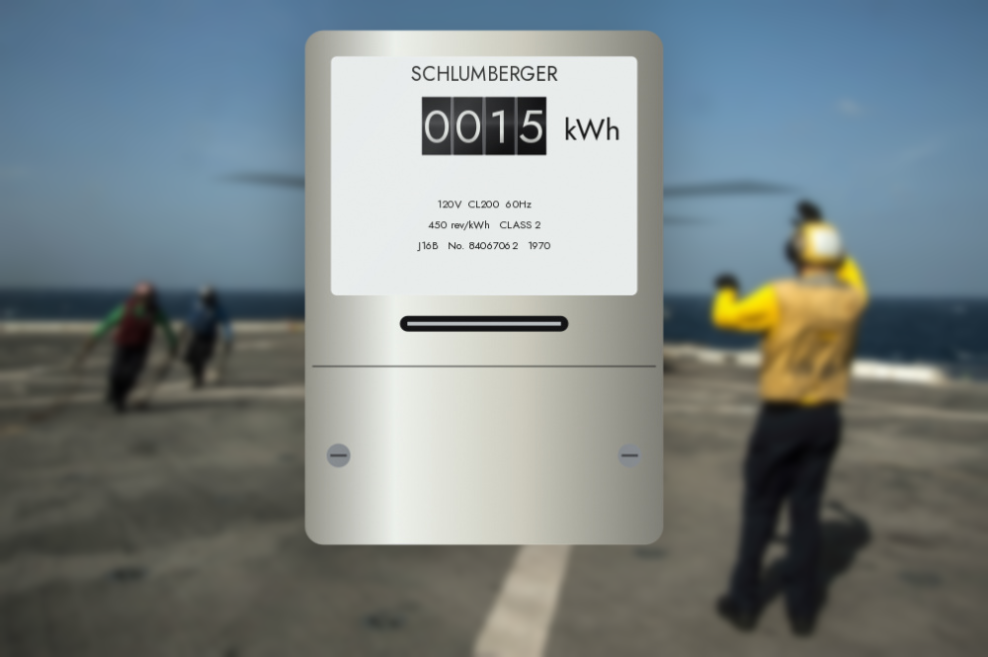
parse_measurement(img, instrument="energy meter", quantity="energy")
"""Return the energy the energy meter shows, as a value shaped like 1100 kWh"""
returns 15 kWh
